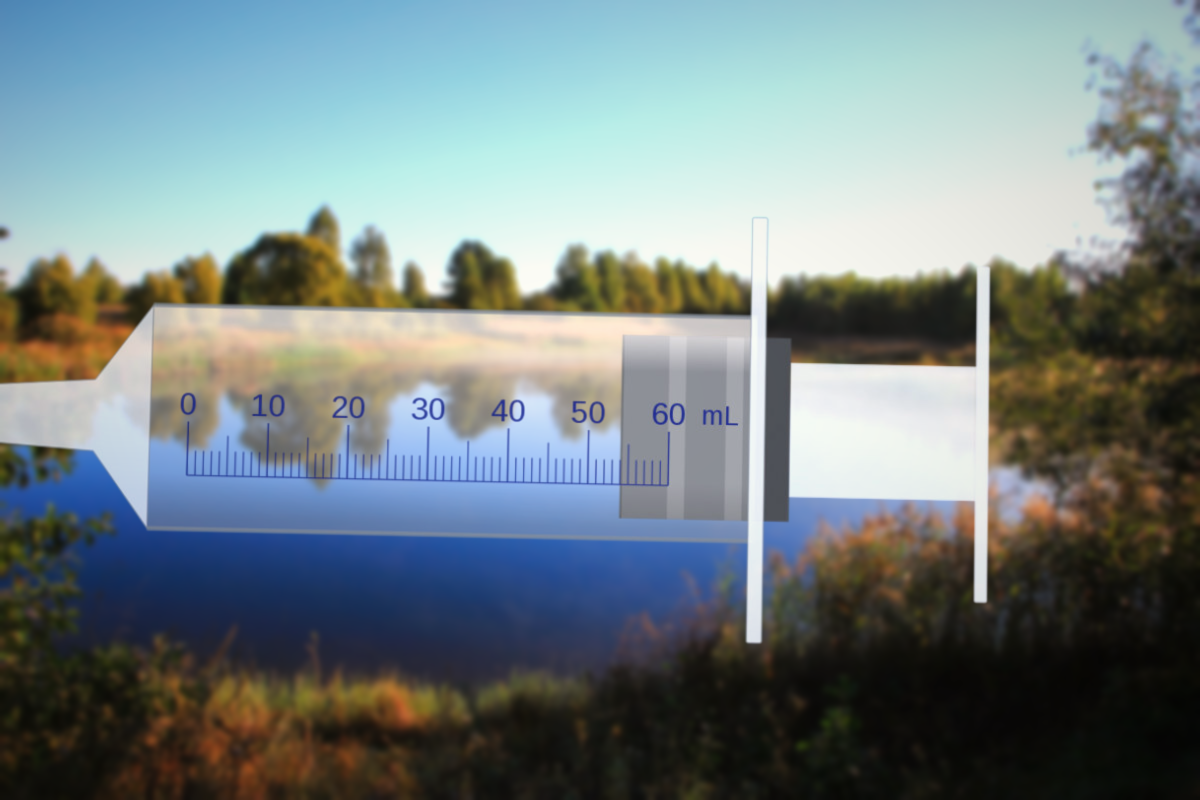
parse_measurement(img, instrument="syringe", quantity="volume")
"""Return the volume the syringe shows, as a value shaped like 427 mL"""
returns 54 mL
